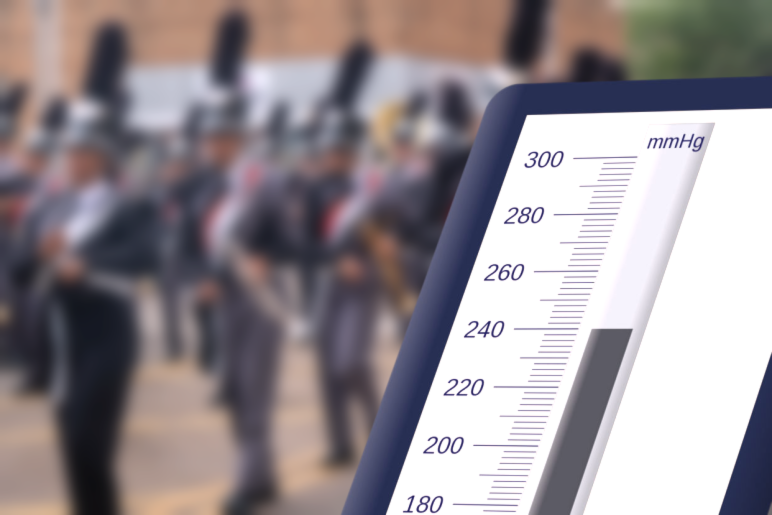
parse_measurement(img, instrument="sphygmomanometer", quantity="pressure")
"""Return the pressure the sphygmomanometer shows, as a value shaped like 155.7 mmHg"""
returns 240 mmHg
